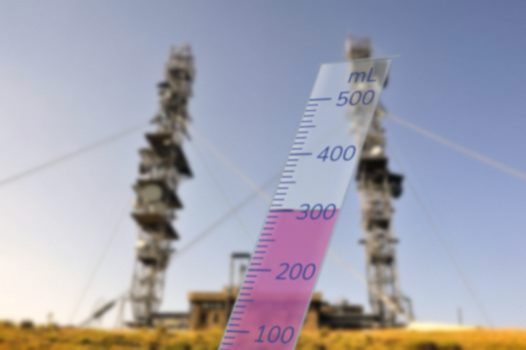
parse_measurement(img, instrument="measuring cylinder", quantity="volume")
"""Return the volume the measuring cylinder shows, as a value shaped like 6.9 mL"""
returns 300 mL
